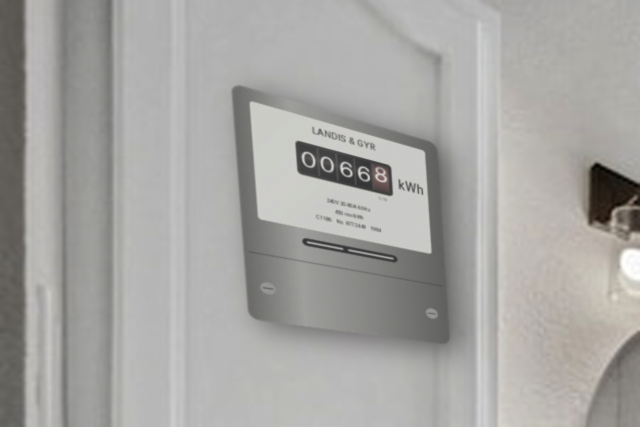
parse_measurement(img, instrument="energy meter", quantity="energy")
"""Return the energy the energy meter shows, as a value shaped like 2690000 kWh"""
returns 66.8 kWh
